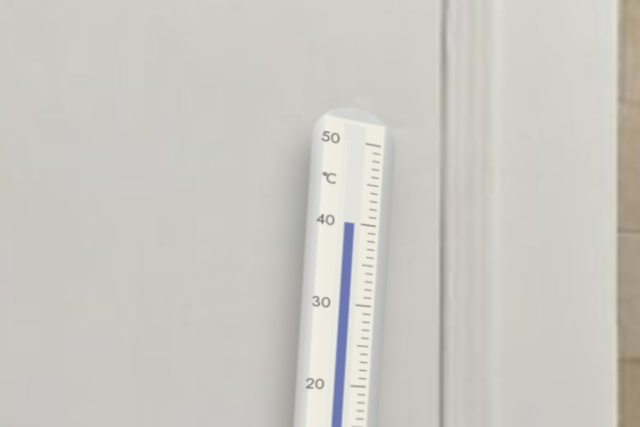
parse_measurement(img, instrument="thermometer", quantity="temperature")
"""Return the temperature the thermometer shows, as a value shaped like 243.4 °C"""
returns 40 °C
